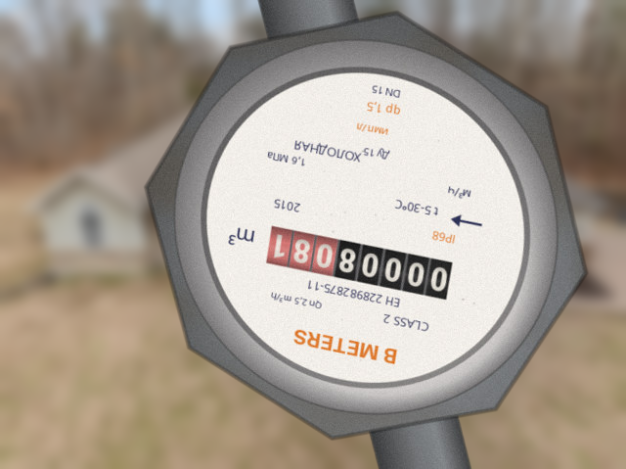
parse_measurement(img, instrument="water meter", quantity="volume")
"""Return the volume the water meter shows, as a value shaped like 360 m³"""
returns 8.081 m³
